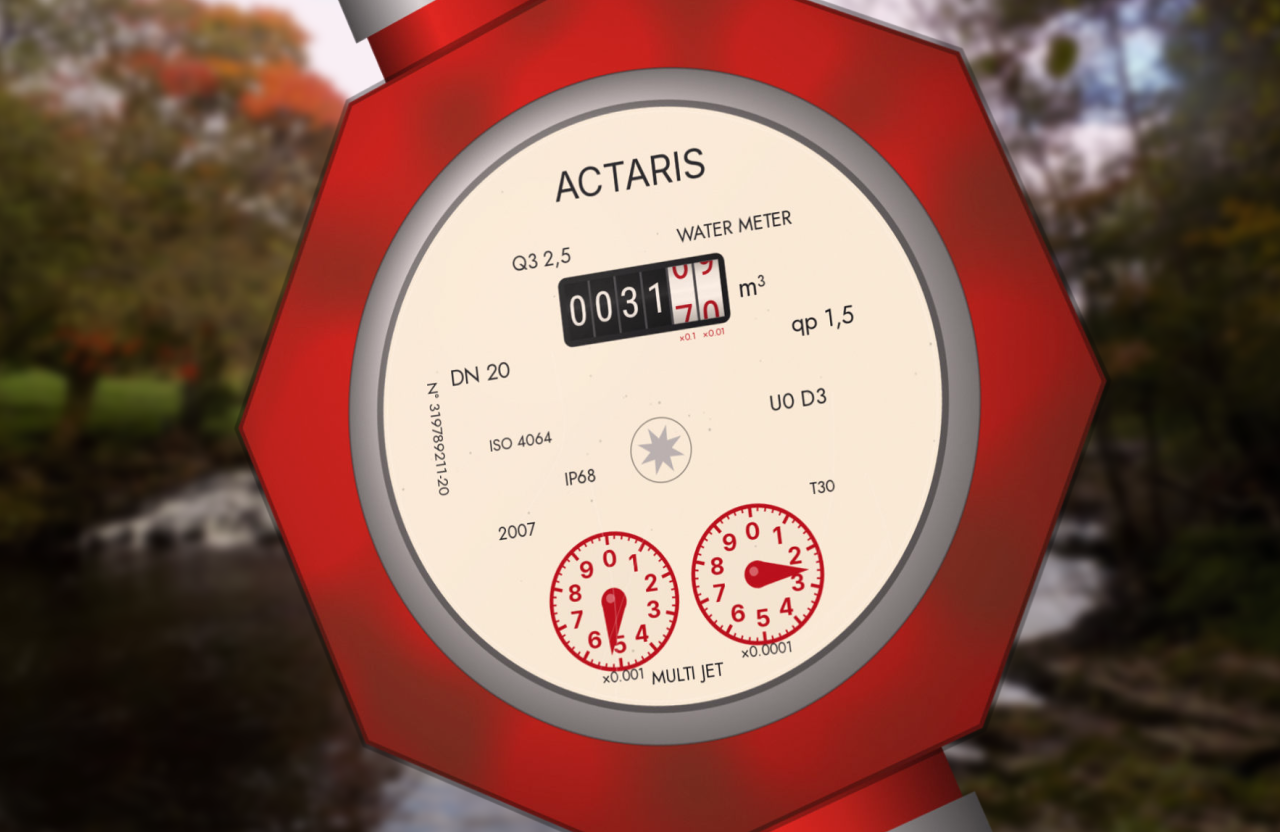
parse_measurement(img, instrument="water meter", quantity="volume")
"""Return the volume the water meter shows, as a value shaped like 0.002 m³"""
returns 31.6952 m³
